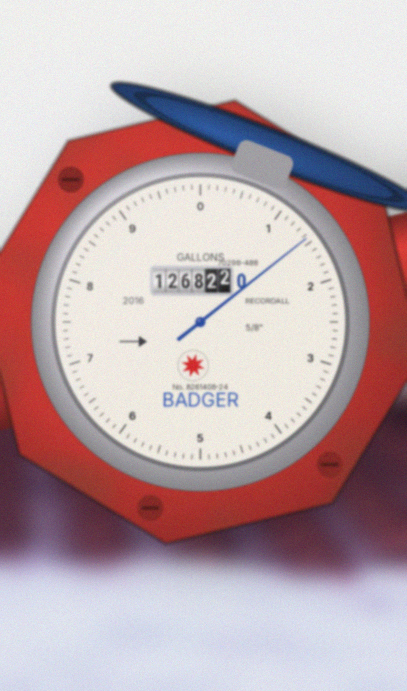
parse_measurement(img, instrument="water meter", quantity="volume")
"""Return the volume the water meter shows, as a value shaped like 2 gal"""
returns 1268221.4 gal
